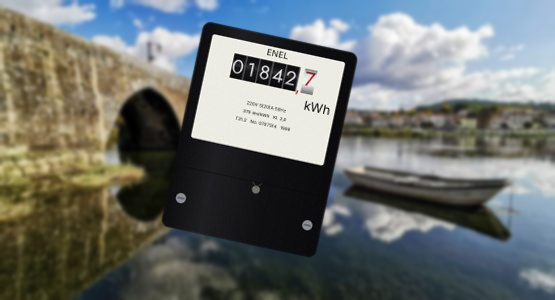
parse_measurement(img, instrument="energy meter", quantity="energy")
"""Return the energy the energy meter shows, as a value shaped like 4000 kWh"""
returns 1842.7 kWh
